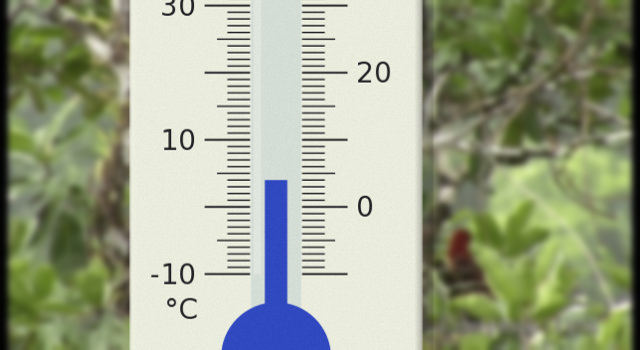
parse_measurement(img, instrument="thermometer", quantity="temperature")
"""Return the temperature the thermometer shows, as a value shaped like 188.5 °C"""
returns 4 °C
